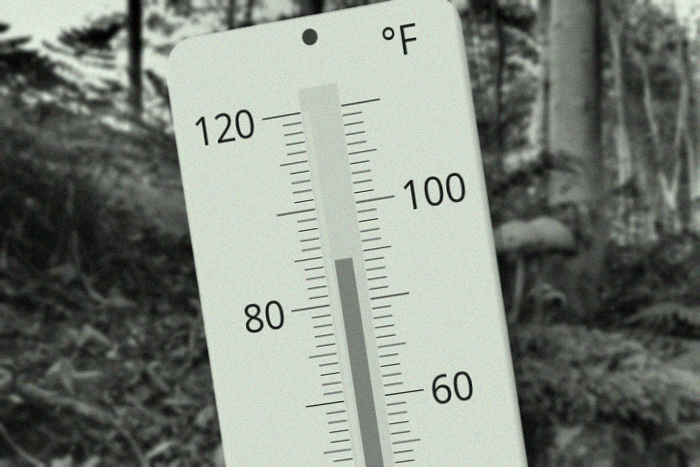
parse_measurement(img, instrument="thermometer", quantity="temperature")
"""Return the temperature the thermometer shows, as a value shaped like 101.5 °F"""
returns 89 °F
